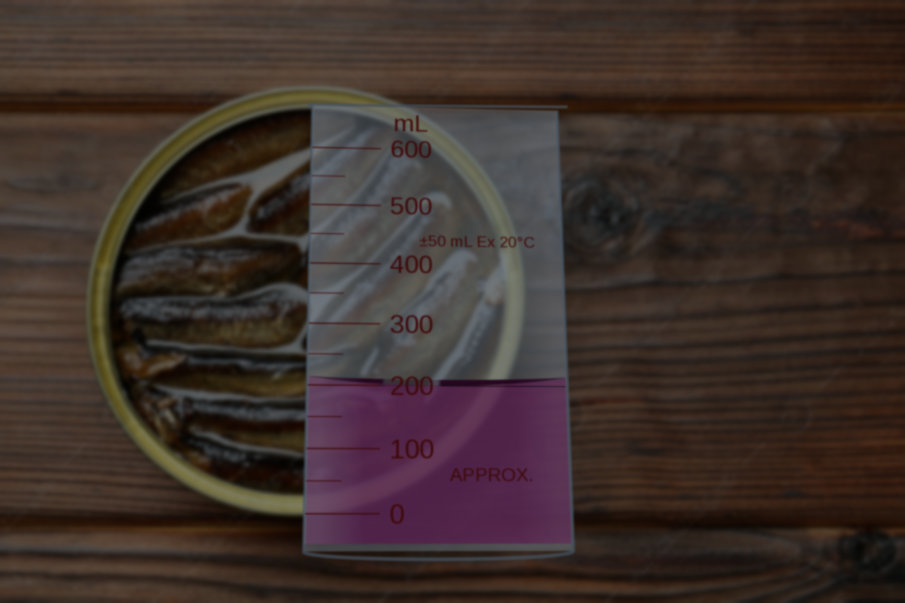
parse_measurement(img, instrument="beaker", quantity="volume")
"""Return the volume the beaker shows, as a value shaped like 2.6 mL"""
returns 200 mL
